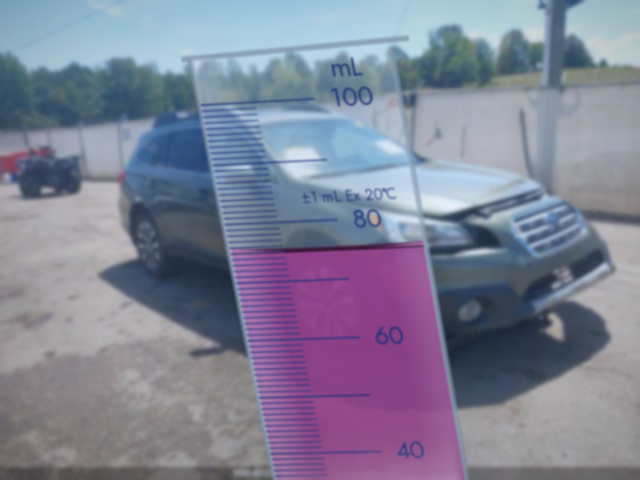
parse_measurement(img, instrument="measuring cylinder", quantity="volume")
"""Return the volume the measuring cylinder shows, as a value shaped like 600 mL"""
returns 75 mL
